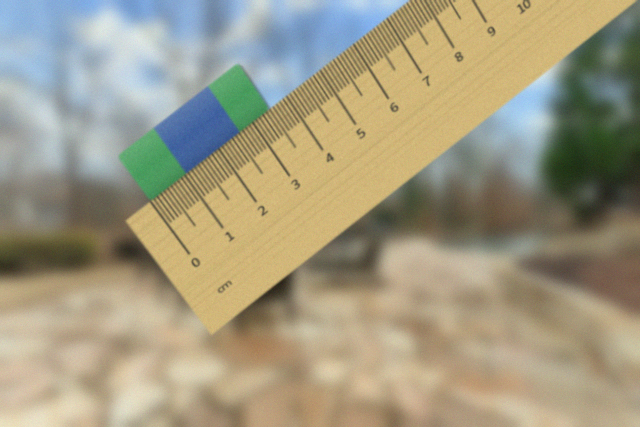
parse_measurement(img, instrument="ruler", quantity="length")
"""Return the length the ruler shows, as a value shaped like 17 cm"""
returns 3.5 cm
